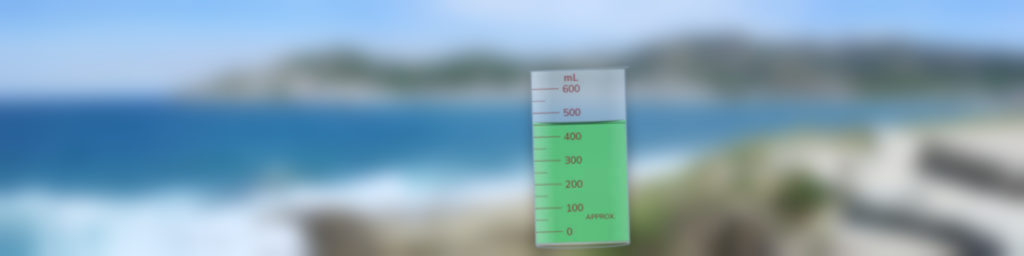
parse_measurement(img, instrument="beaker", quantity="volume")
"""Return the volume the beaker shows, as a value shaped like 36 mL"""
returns 450 mL
